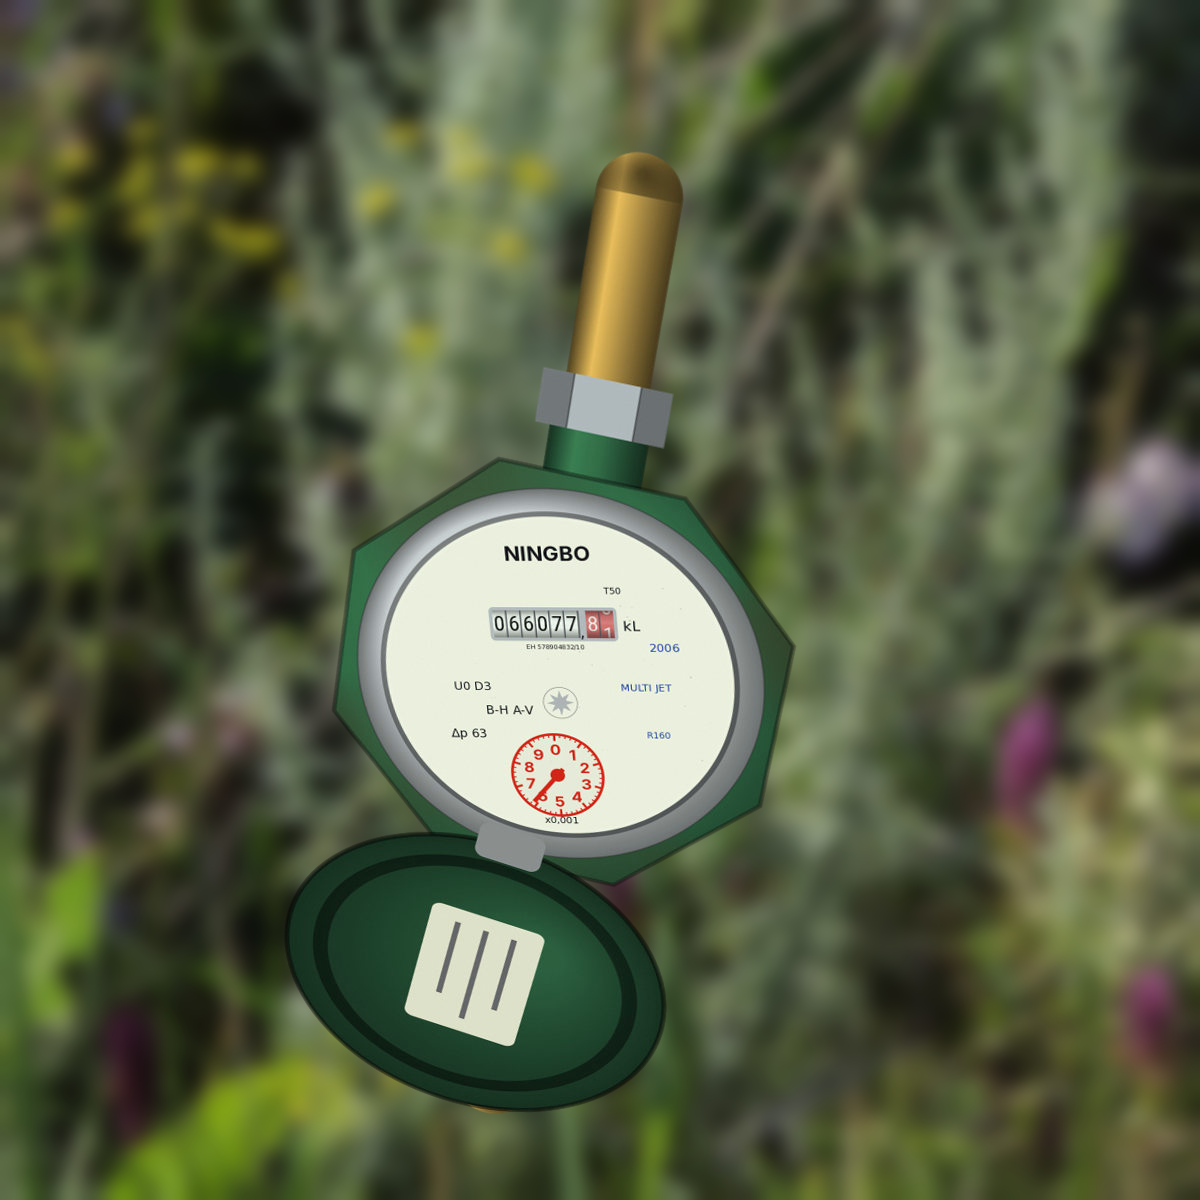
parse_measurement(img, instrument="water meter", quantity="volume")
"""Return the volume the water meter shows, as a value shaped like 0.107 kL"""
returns 66077.806 kL
